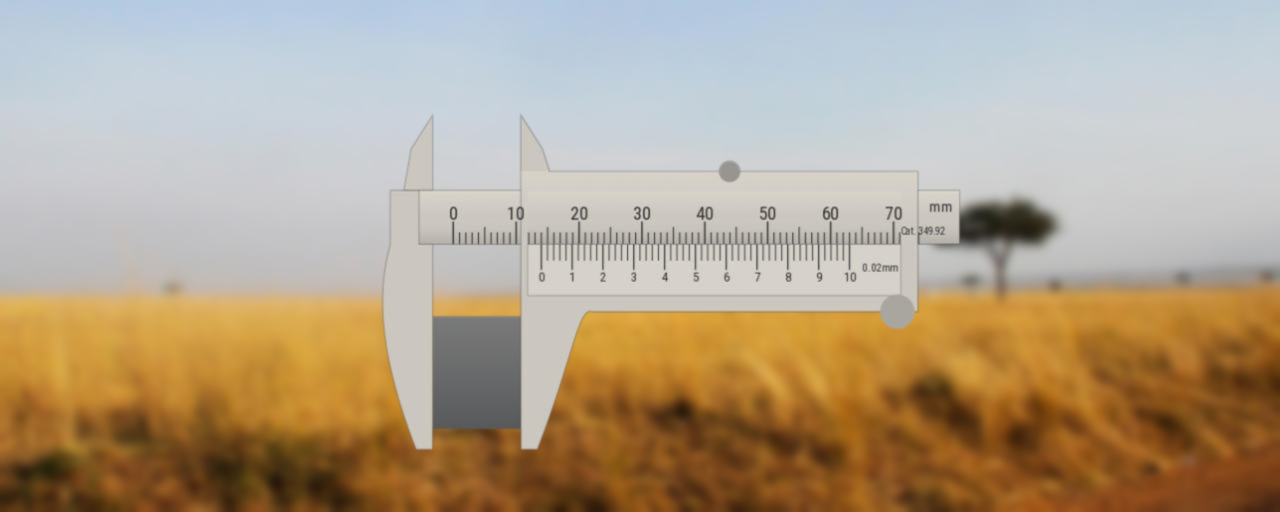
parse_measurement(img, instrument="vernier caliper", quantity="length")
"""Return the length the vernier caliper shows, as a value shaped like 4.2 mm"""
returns 14.0 mm
